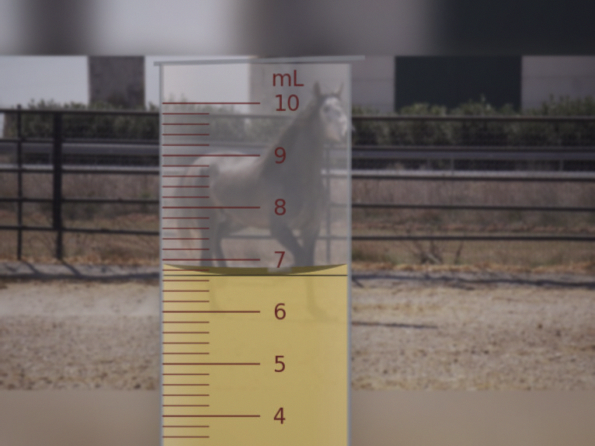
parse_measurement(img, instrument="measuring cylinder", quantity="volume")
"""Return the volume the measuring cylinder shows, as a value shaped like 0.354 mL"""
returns 6.7 mL
